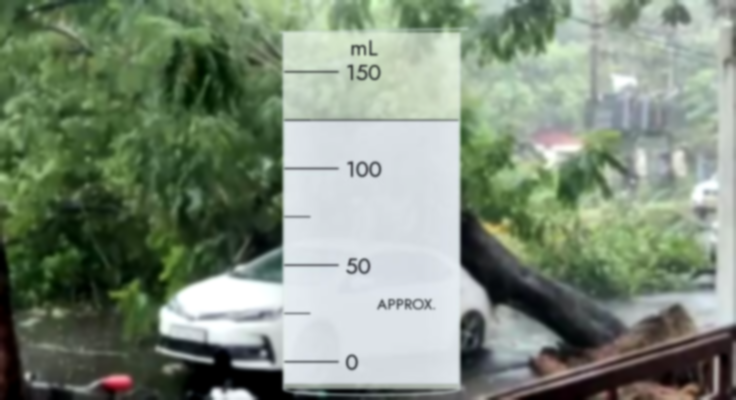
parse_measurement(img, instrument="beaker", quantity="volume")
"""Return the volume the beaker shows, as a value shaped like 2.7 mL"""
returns 125 mL
